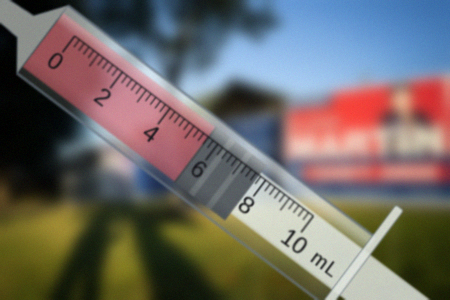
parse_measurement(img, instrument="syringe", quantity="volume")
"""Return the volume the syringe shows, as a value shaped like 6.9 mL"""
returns 5.6 mL
